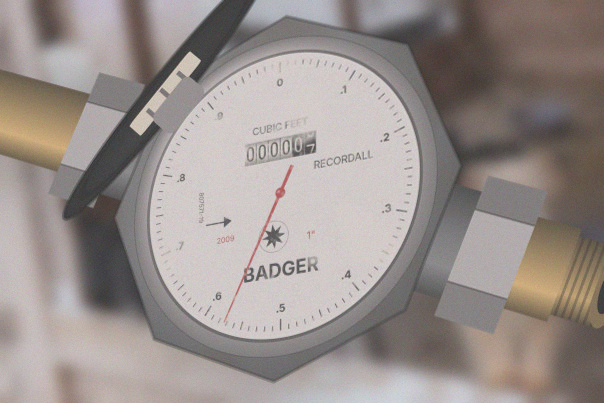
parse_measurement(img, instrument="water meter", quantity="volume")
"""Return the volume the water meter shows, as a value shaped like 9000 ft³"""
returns 6.57 ft³
